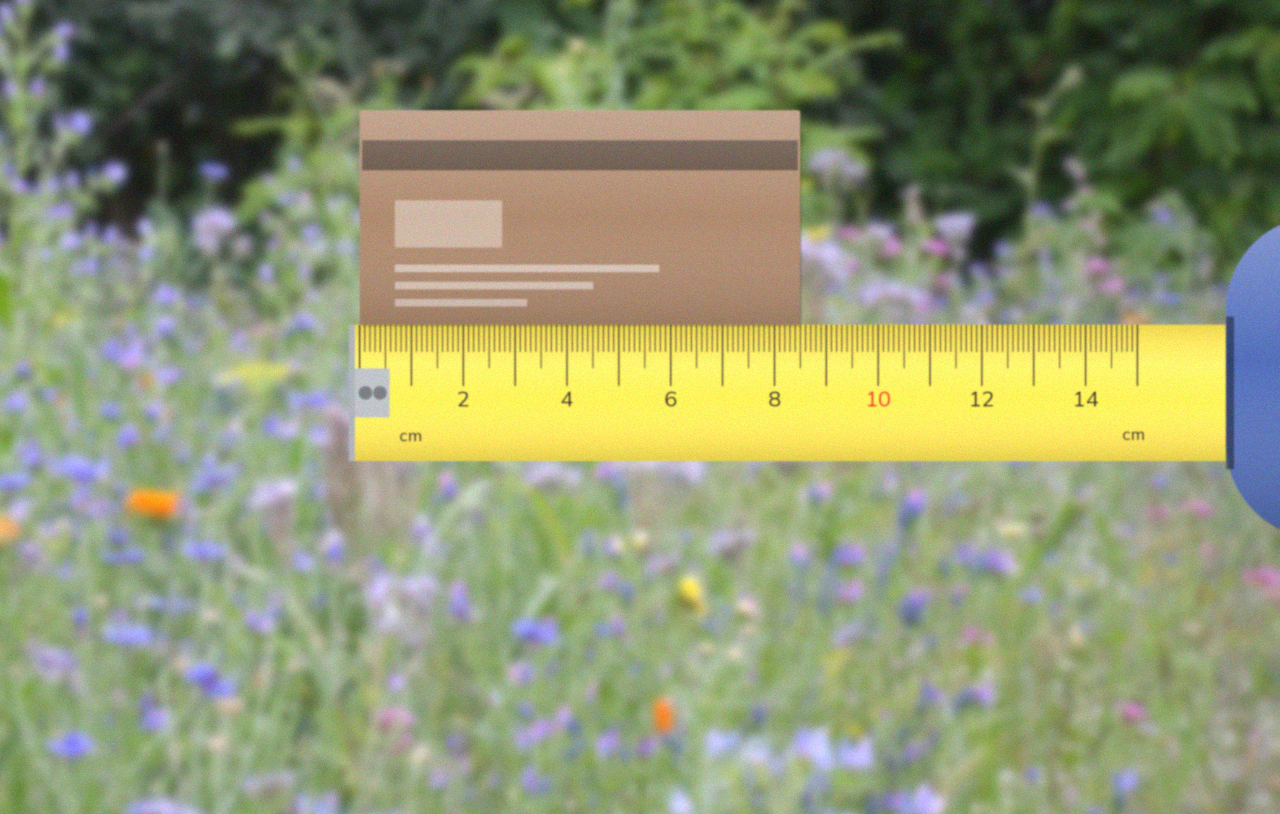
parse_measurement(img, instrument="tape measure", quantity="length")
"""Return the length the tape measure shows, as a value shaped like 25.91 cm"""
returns 8.5 cm
